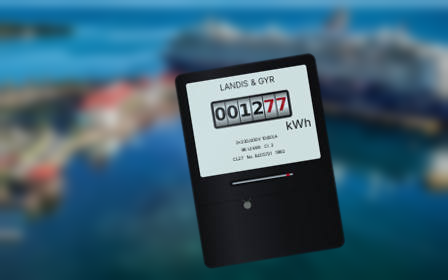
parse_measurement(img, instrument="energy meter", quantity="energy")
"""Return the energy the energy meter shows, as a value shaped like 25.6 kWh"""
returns 12.77 kWh
